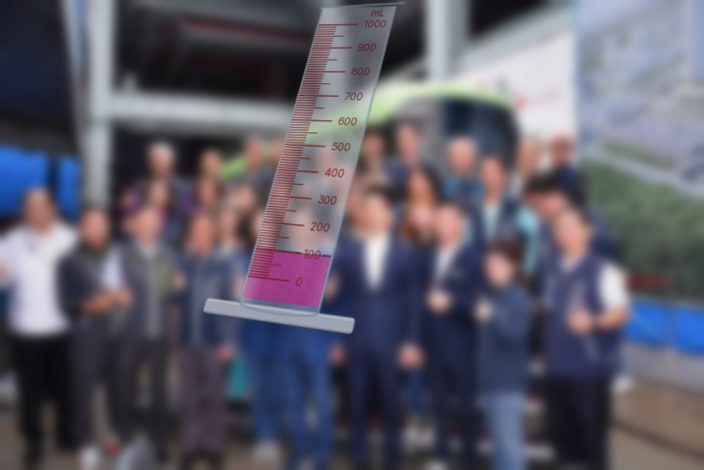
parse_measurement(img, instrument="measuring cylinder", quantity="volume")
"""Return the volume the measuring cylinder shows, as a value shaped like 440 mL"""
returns 100 mL
